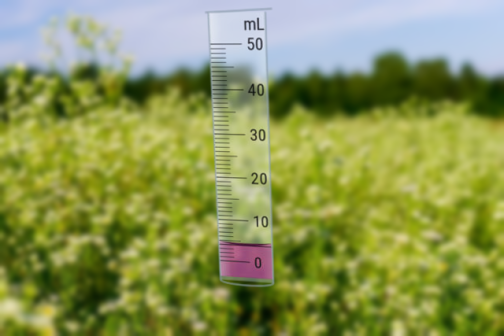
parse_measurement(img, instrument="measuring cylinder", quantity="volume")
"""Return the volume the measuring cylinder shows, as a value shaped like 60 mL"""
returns 4 mL
